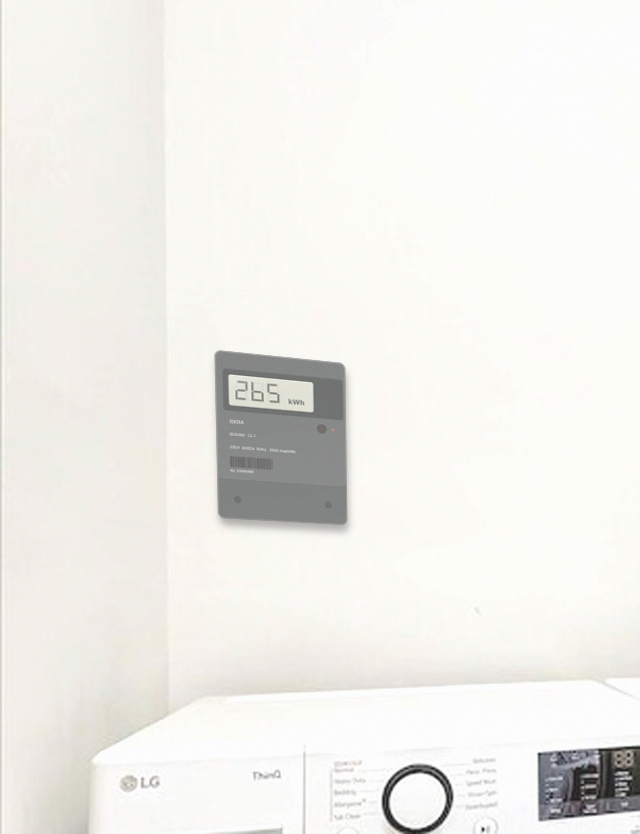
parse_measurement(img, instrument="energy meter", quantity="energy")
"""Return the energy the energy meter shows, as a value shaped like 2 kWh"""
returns 265 kWh
